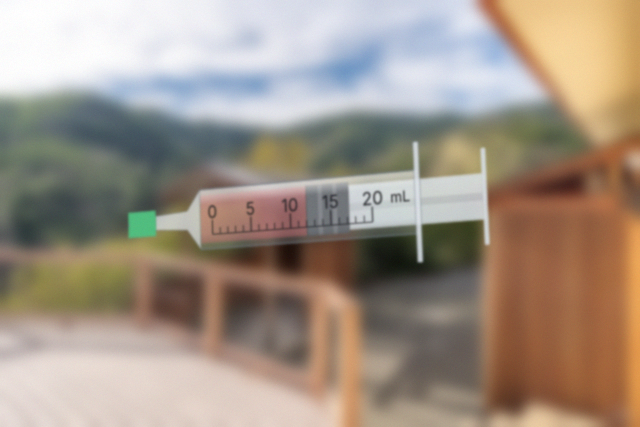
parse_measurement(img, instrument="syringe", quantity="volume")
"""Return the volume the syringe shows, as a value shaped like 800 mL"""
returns 12 mL
